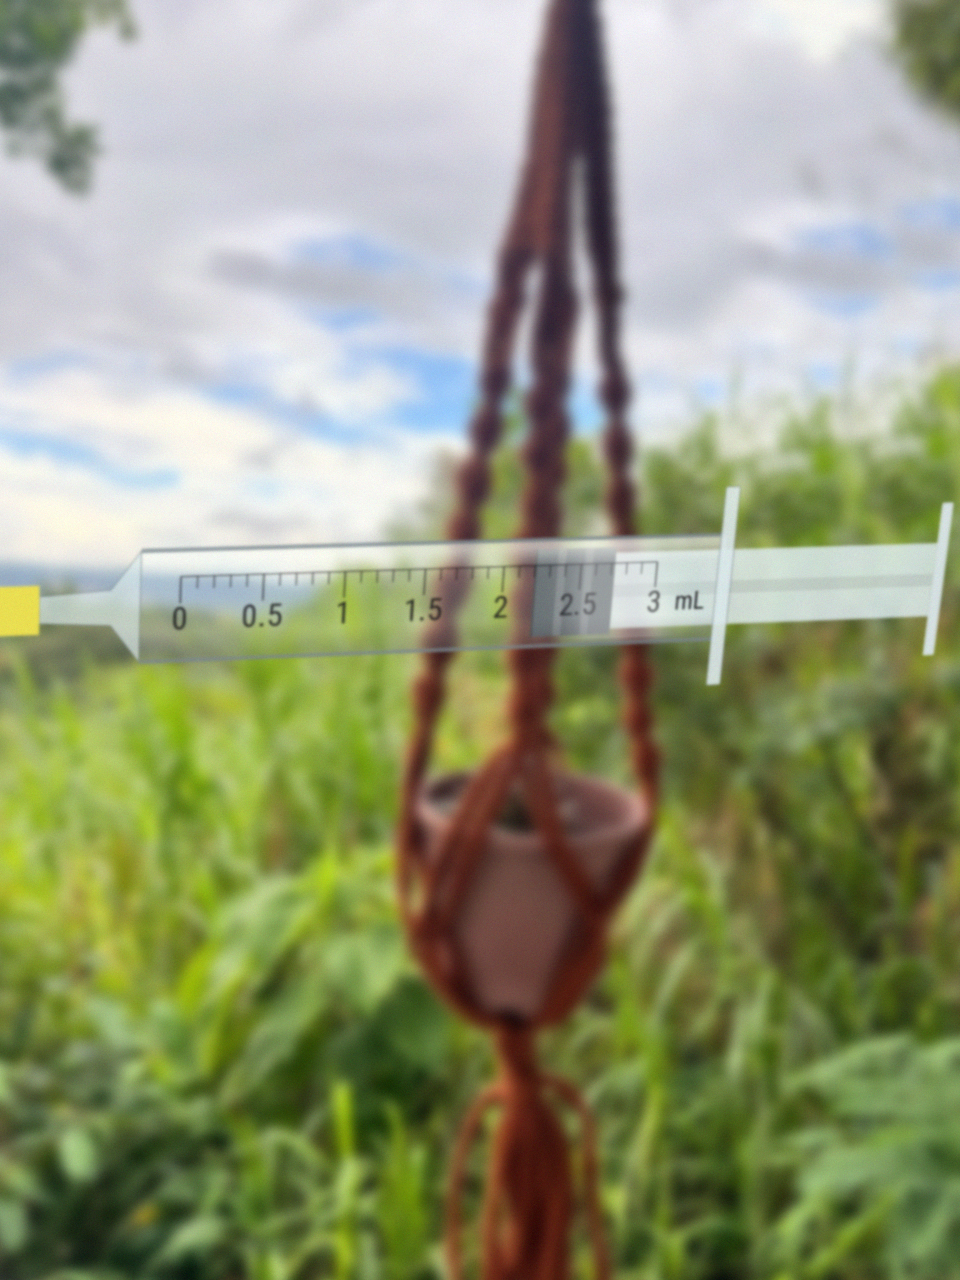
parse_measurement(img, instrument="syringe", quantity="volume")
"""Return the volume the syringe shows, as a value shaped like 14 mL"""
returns 2.2 mL
